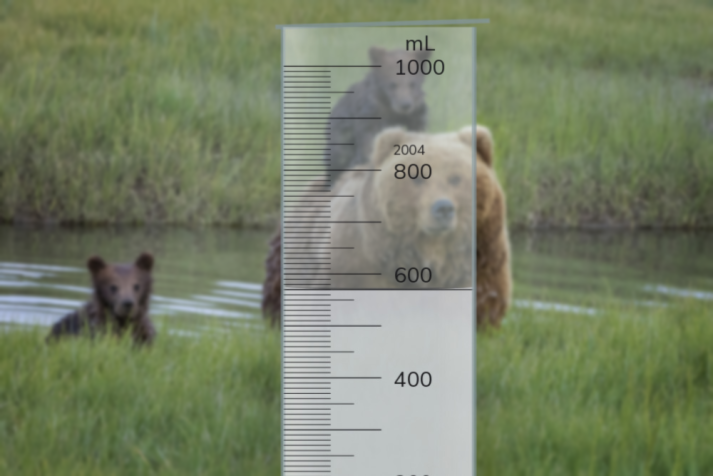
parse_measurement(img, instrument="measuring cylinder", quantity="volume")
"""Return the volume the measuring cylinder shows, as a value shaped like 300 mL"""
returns 570 mL
